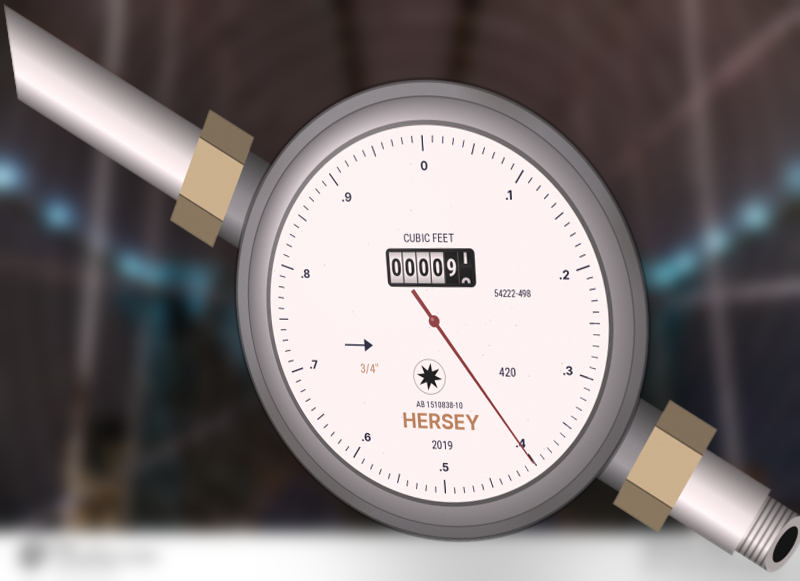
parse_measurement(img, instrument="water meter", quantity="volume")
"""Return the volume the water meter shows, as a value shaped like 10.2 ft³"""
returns 91.40 ft³
